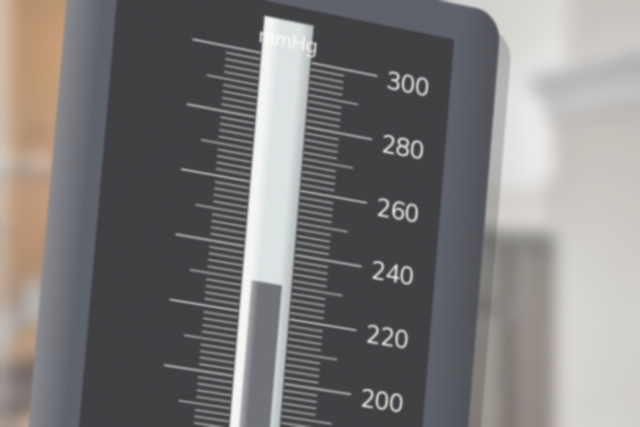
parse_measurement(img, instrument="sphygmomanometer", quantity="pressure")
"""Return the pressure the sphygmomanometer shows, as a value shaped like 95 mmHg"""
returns 230 mmHg
